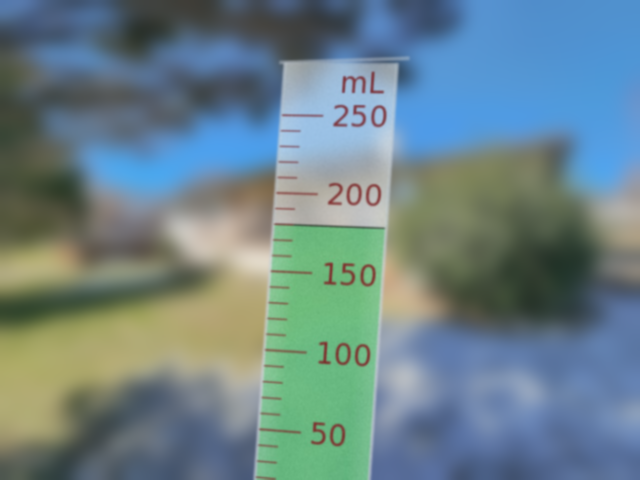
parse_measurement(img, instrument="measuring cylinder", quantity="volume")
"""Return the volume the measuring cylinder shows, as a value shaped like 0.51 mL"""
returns 180 mL
